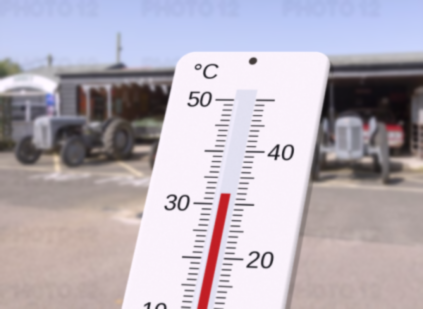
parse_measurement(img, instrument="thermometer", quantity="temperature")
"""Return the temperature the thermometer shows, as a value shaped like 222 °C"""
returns 32 °C
